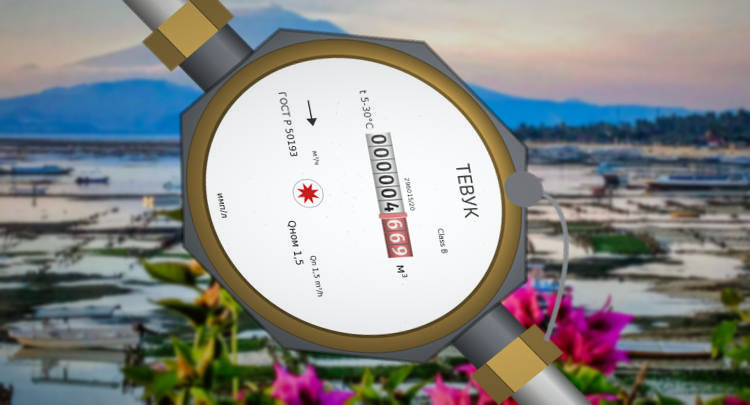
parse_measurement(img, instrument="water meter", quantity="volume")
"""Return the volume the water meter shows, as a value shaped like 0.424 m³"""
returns 4.669 m³
